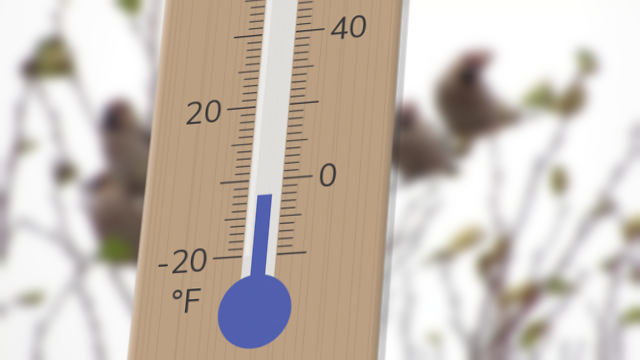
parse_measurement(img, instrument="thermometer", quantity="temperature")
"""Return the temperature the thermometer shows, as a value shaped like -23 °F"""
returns -4 °F
